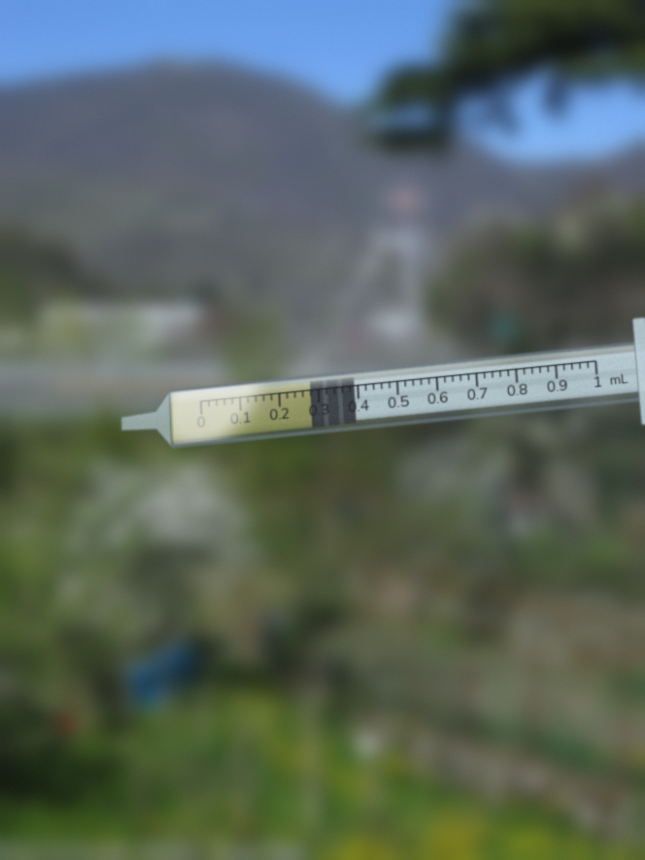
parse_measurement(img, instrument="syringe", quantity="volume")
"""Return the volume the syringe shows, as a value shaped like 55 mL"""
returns 0.28 mL
